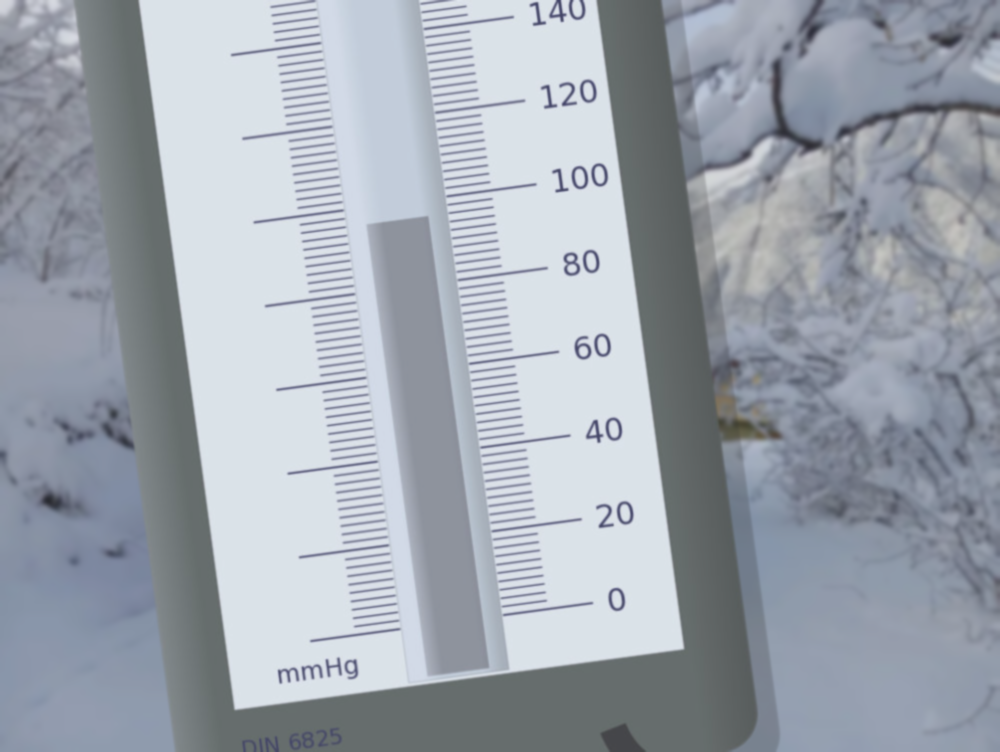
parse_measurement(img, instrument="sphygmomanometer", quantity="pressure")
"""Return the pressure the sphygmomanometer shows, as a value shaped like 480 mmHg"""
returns 96 mmHg
